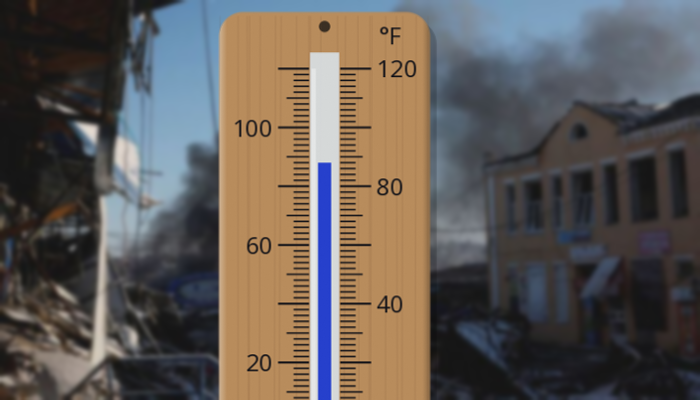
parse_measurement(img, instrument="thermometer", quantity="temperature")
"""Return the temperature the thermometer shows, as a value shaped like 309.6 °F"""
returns 88 °F
